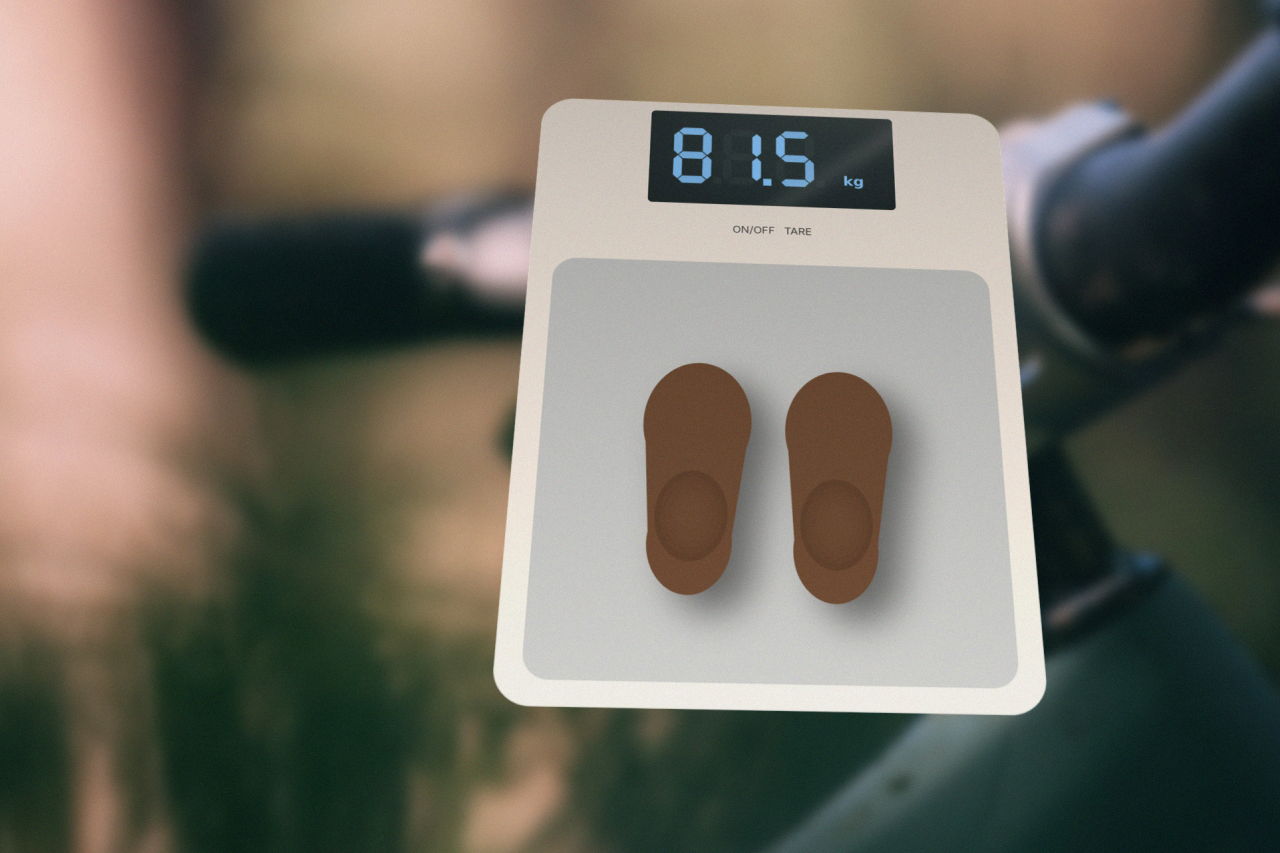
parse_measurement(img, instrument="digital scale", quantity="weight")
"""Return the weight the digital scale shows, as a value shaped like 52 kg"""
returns 81.5 kg
